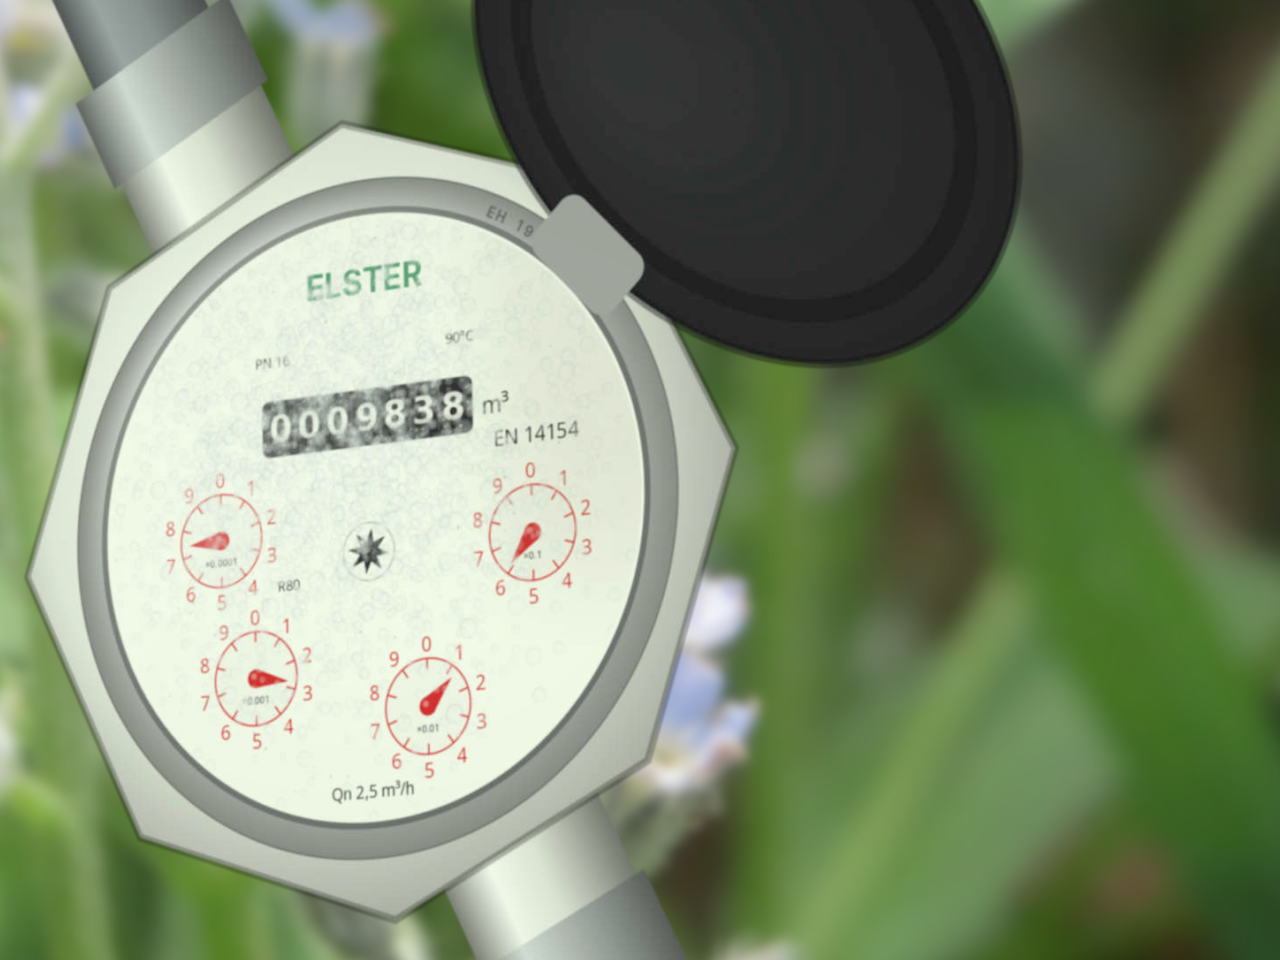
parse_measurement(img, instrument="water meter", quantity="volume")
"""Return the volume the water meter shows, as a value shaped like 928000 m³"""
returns 9838.6127 m³
